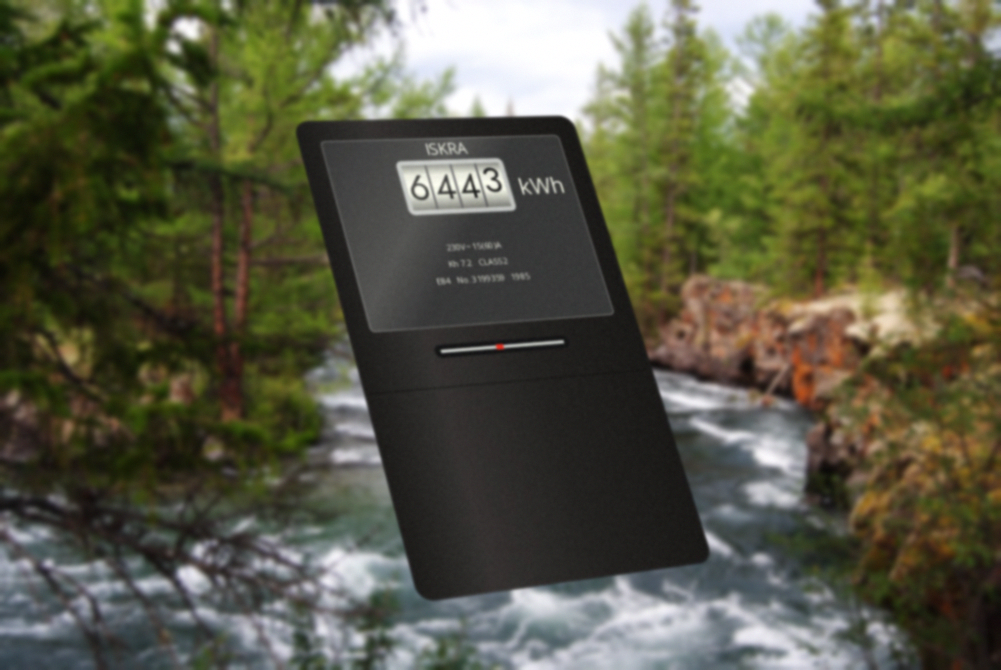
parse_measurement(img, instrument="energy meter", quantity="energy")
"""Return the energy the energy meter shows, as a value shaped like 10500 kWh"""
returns 6443 kWh
